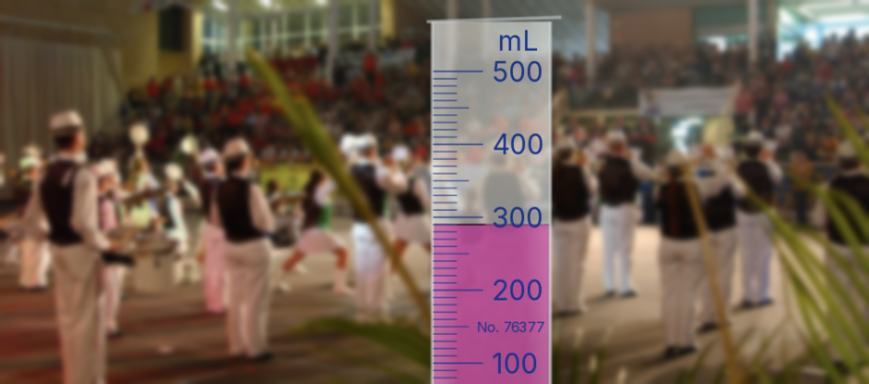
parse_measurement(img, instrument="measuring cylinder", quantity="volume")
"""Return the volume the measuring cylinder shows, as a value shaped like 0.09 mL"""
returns 290 mL
